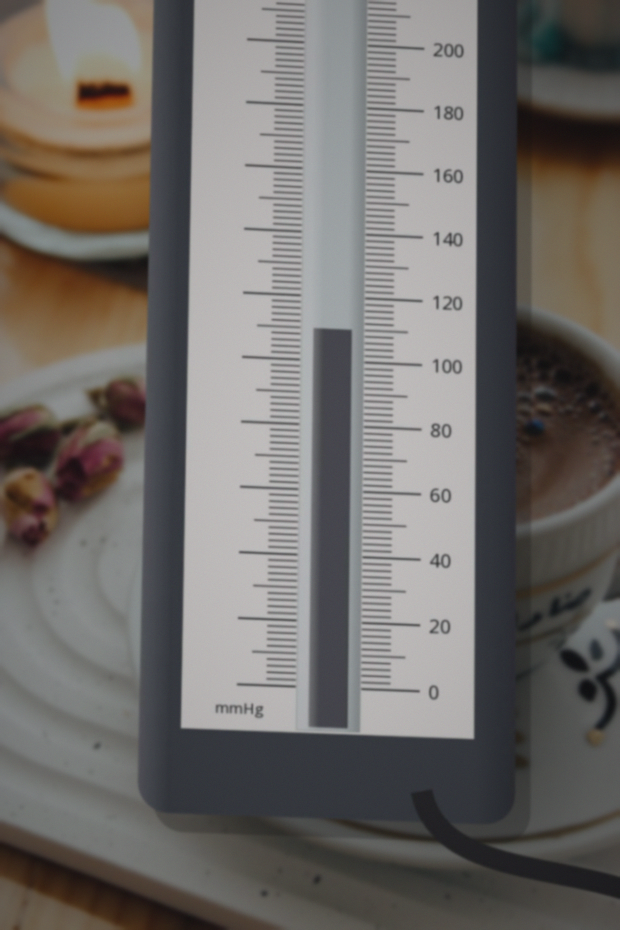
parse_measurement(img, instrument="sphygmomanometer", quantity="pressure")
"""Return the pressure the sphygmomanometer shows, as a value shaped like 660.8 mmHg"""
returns 110 mmHg
